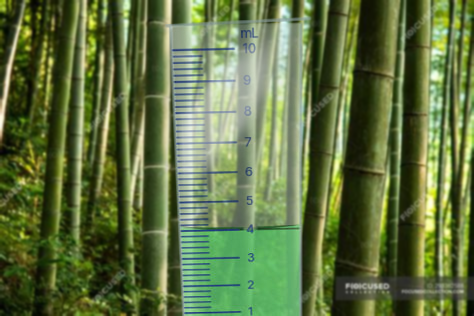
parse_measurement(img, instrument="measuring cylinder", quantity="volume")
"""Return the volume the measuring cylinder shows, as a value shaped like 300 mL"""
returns 4 mL
